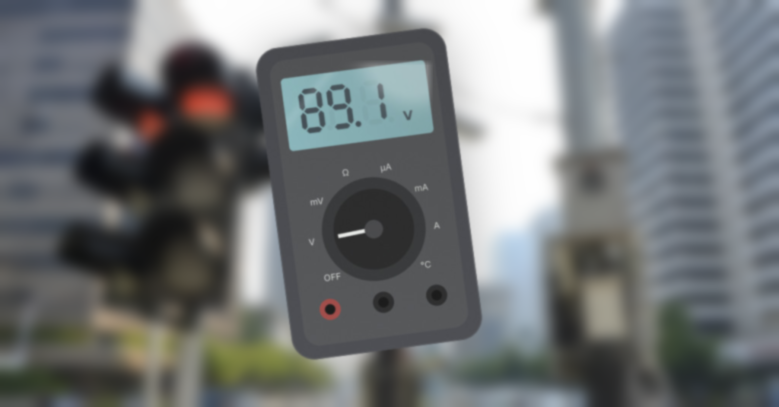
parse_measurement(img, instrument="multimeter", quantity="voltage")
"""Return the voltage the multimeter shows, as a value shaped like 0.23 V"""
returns 89.1 V
